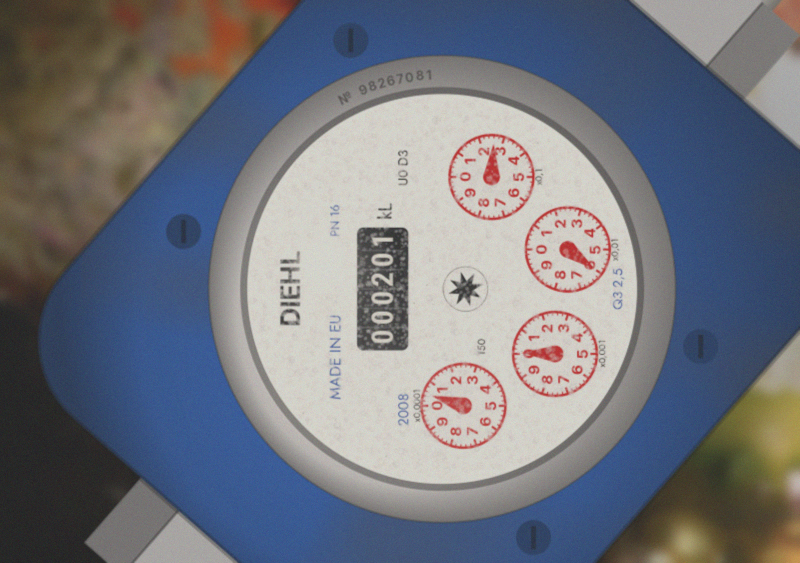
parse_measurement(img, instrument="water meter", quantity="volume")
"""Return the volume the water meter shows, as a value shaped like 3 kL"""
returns 201.2600 kL
